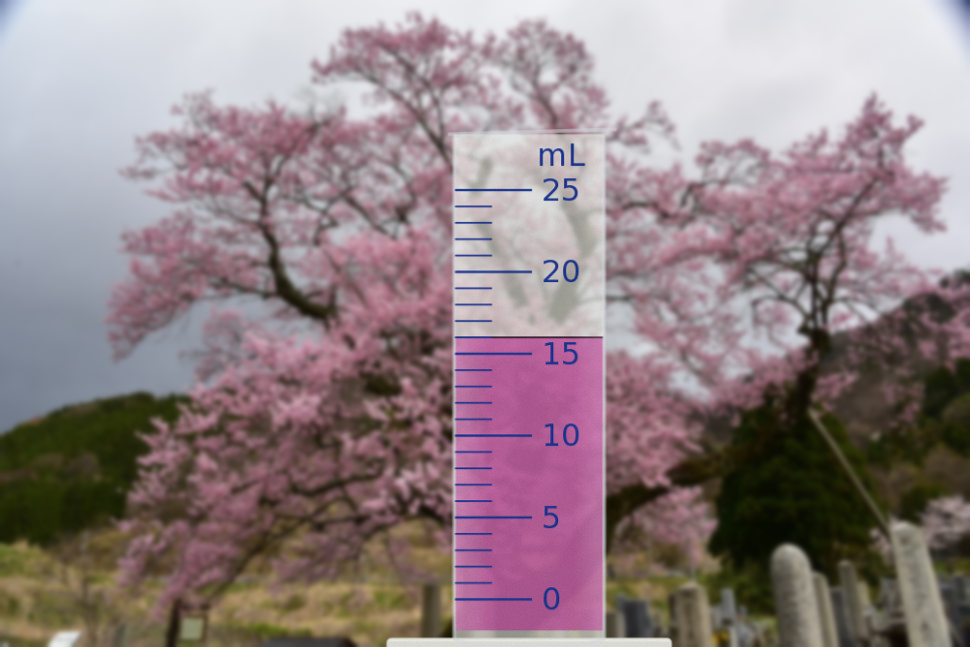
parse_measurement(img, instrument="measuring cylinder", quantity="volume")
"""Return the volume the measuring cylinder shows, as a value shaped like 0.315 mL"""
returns 16 mL
